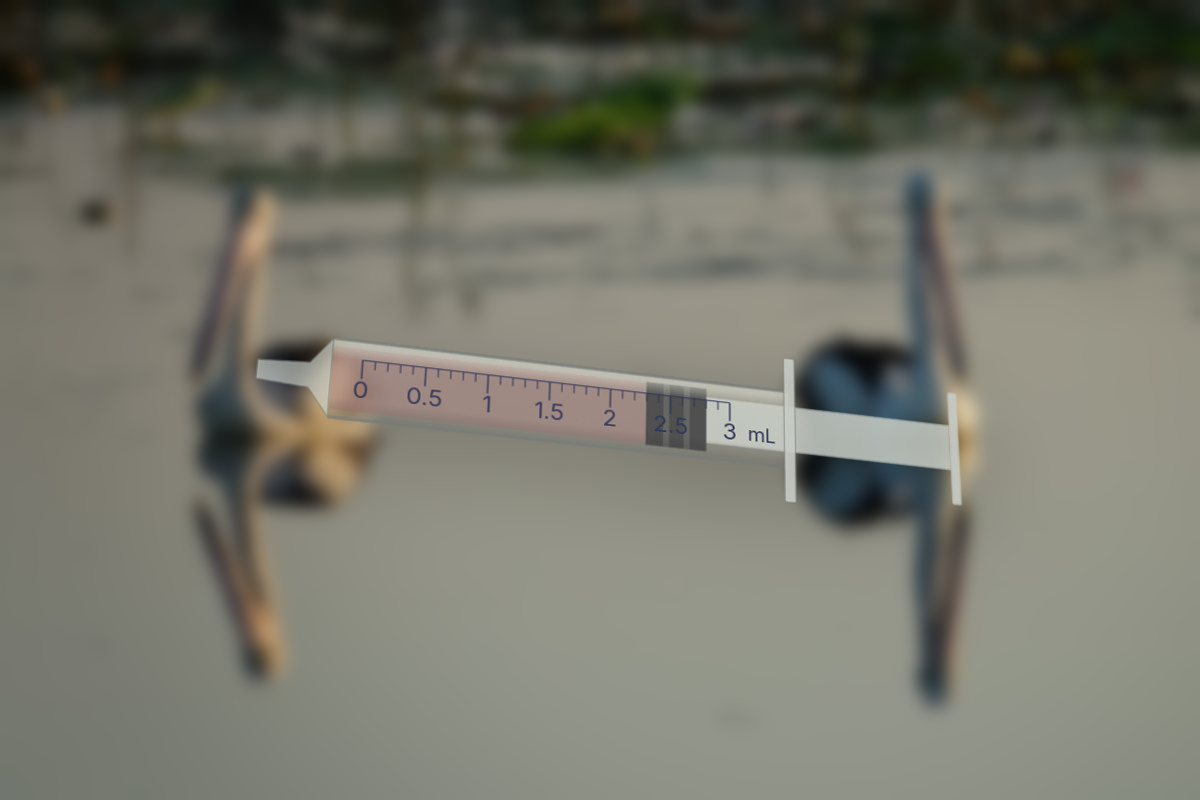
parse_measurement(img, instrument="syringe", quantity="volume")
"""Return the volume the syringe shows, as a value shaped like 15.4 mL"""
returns 2.3 mL
